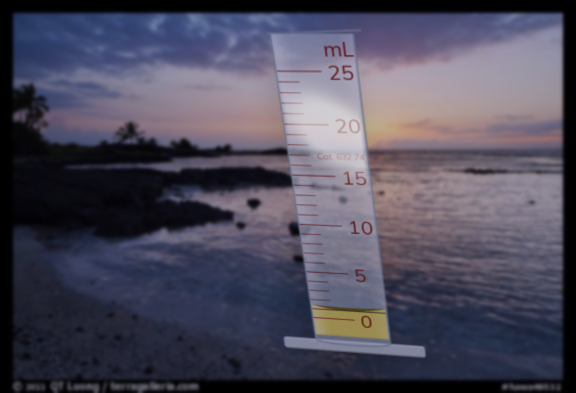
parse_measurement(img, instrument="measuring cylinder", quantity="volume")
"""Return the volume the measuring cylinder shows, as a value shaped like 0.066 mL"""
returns 1 mL
